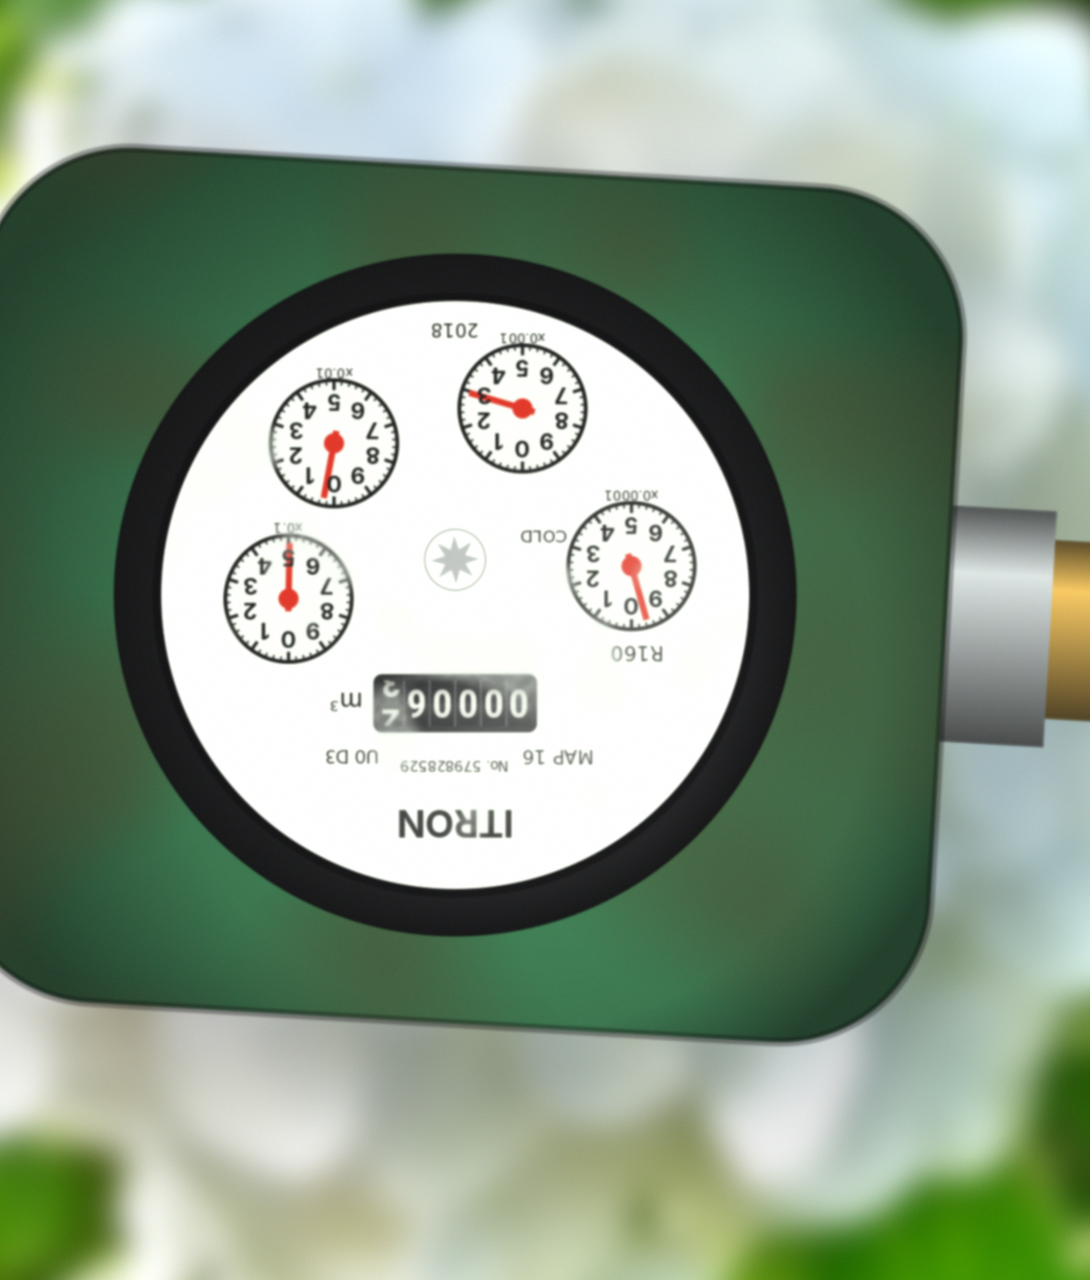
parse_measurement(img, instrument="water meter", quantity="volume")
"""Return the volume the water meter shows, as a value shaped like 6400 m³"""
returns 62.5029 m³
